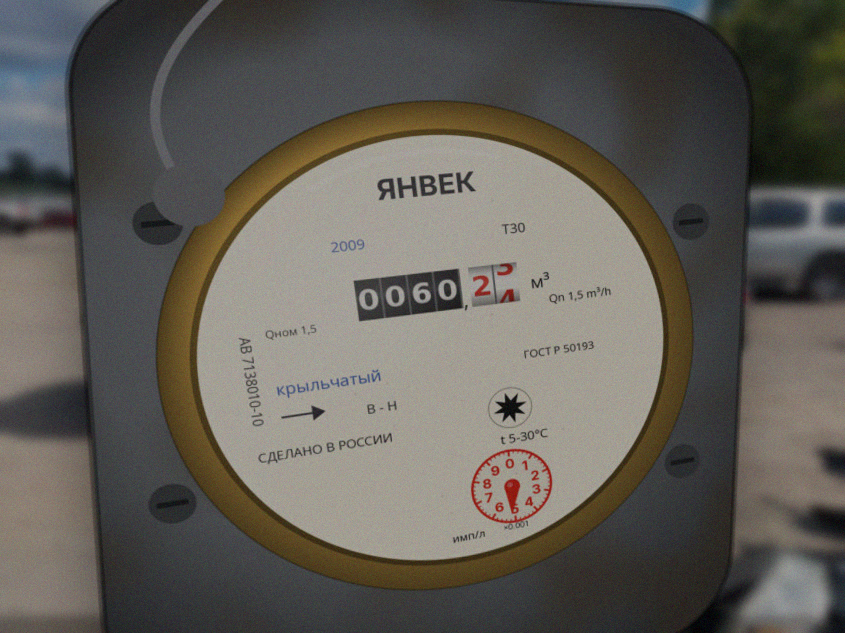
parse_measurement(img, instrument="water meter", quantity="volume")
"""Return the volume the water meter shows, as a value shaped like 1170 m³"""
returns 60.235 m³
